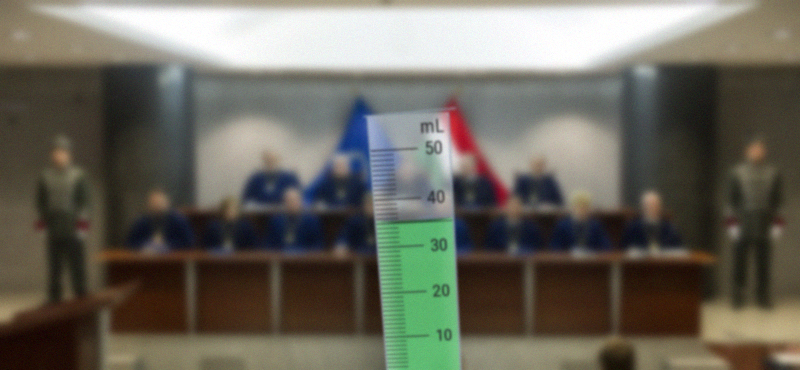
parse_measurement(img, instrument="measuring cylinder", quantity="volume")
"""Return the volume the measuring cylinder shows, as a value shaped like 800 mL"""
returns 35 mL
